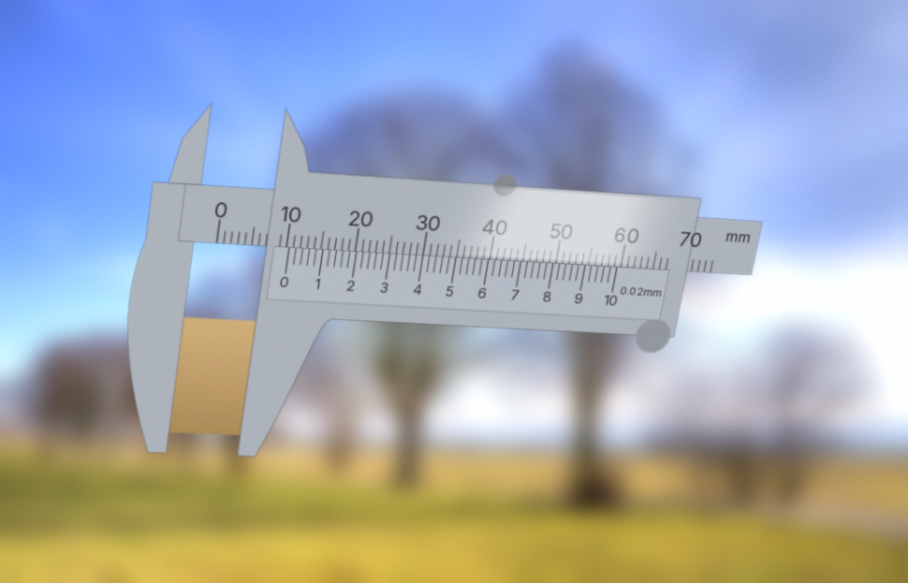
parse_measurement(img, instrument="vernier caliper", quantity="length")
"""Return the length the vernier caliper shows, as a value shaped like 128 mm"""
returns 10.4 mm
